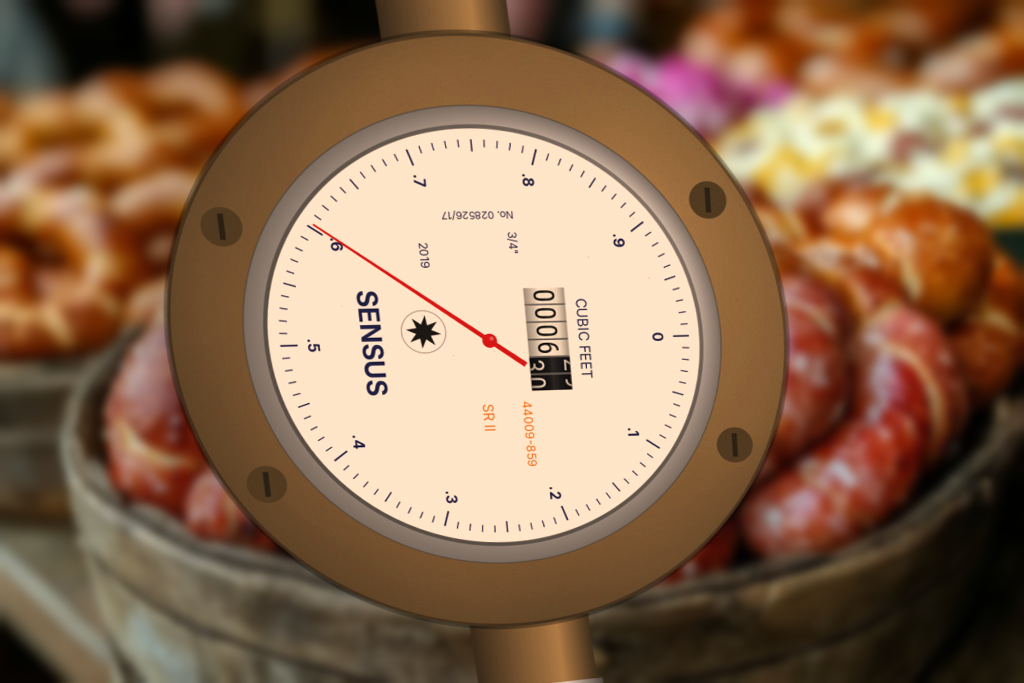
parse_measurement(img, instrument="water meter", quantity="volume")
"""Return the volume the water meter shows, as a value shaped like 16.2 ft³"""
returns 629.60 ft³
